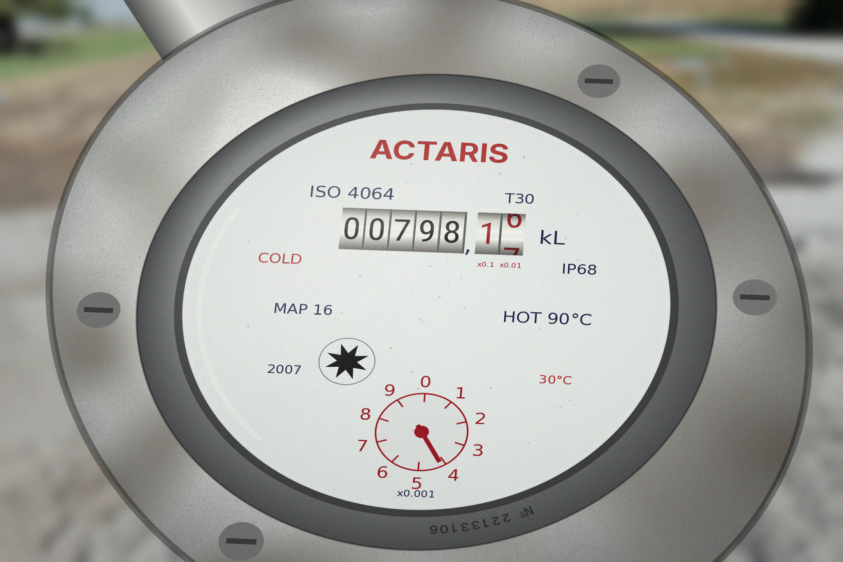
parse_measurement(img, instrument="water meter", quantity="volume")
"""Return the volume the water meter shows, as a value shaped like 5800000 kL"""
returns 798.164 kL
